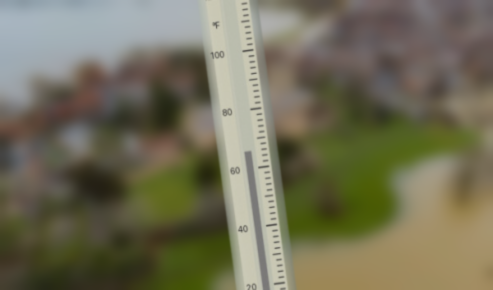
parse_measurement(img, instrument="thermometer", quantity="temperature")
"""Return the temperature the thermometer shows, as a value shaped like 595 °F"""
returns 66 °F
